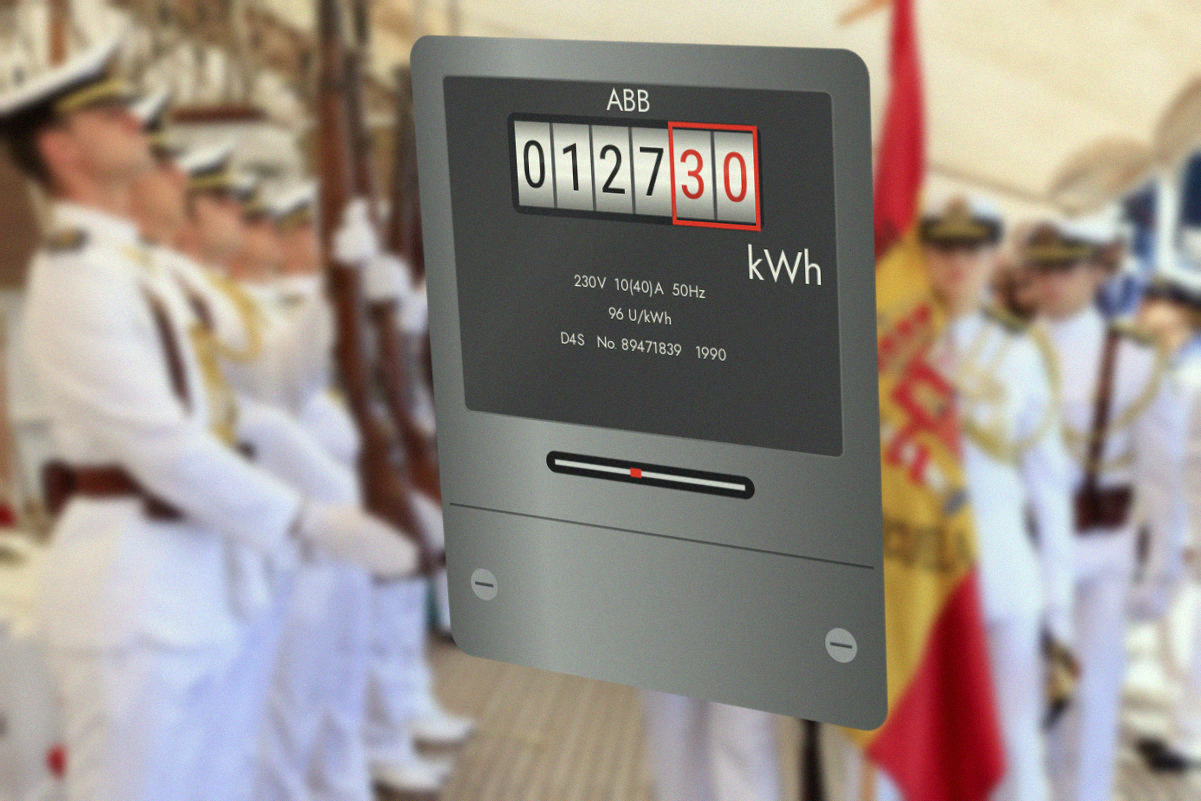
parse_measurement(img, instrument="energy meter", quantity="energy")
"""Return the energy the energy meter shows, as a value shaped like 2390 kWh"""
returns 127.30 kWh
